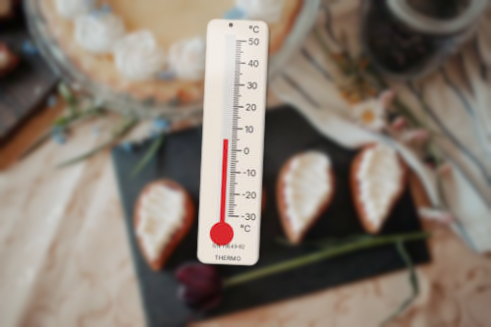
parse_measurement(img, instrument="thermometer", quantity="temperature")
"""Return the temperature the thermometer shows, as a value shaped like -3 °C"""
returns 5 °C
